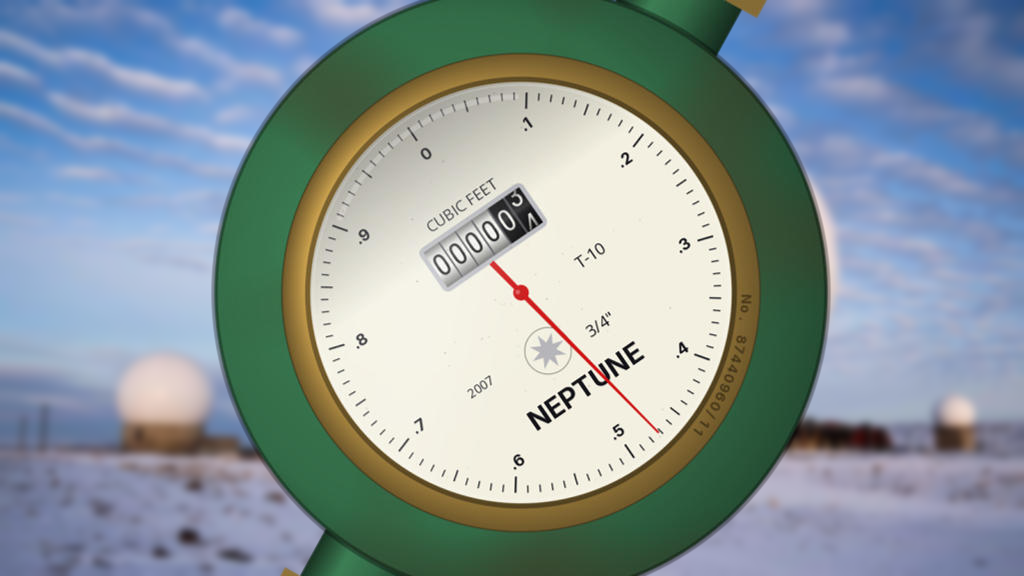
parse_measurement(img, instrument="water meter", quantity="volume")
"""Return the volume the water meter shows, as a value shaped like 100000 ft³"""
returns 3.47 ft³
